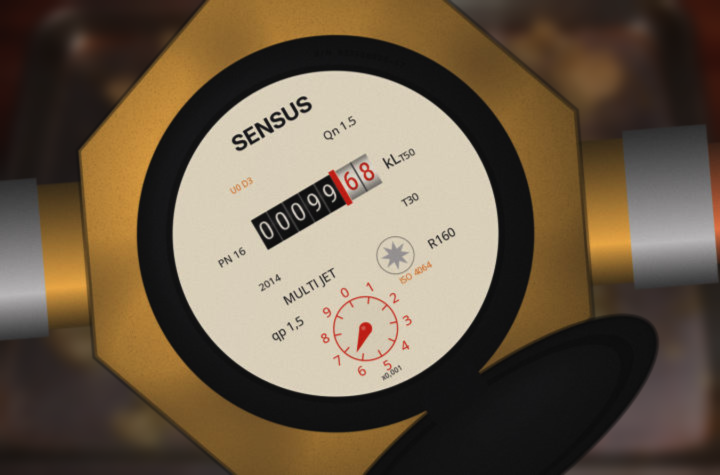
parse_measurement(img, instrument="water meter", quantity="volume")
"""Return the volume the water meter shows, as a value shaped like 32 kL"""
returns 99.686 kL
